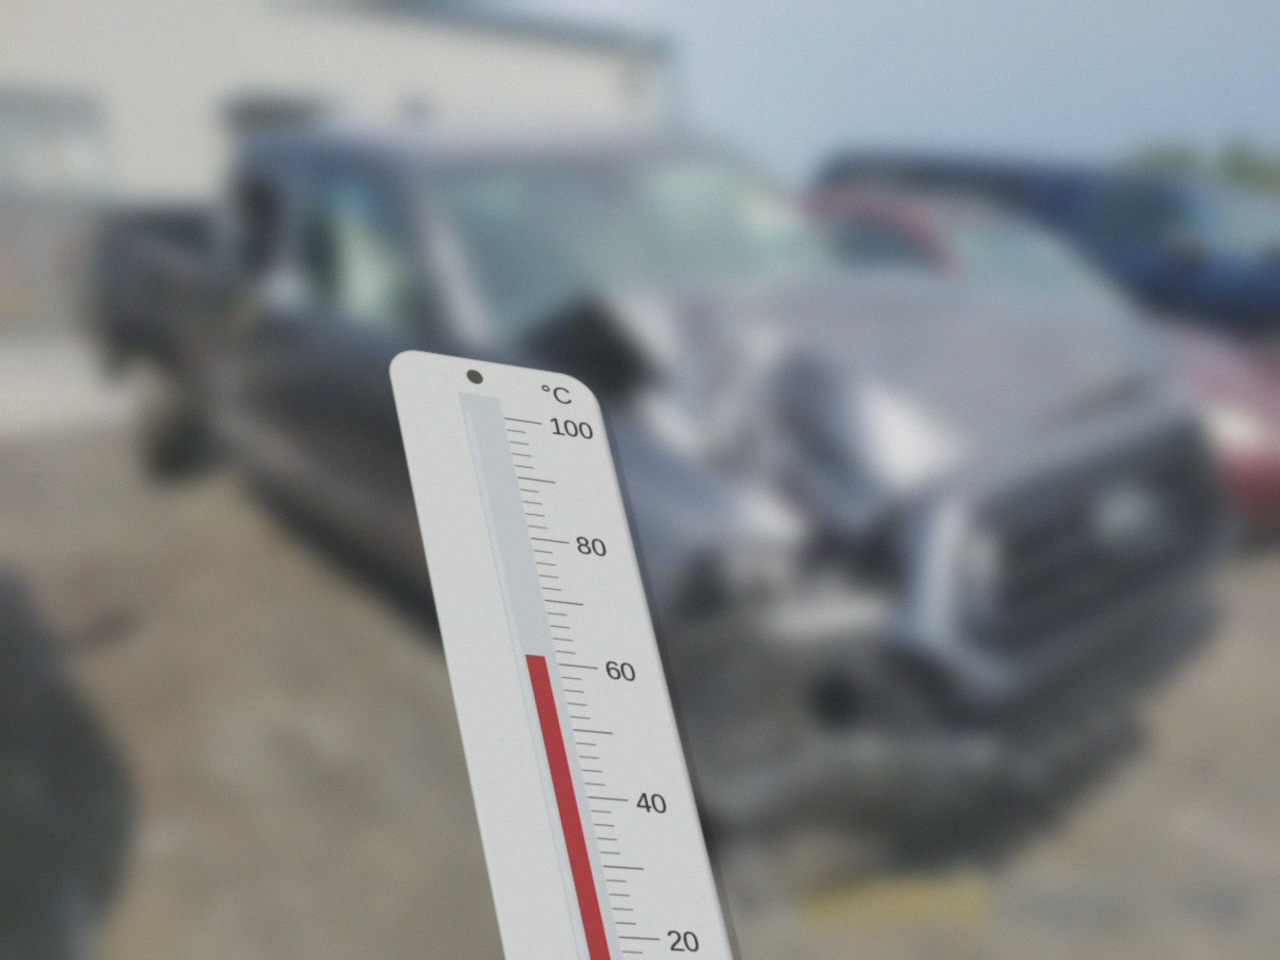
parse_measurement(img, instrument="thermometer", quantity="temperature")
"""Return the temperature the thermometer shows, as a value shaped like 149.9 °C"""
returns 61 °C
